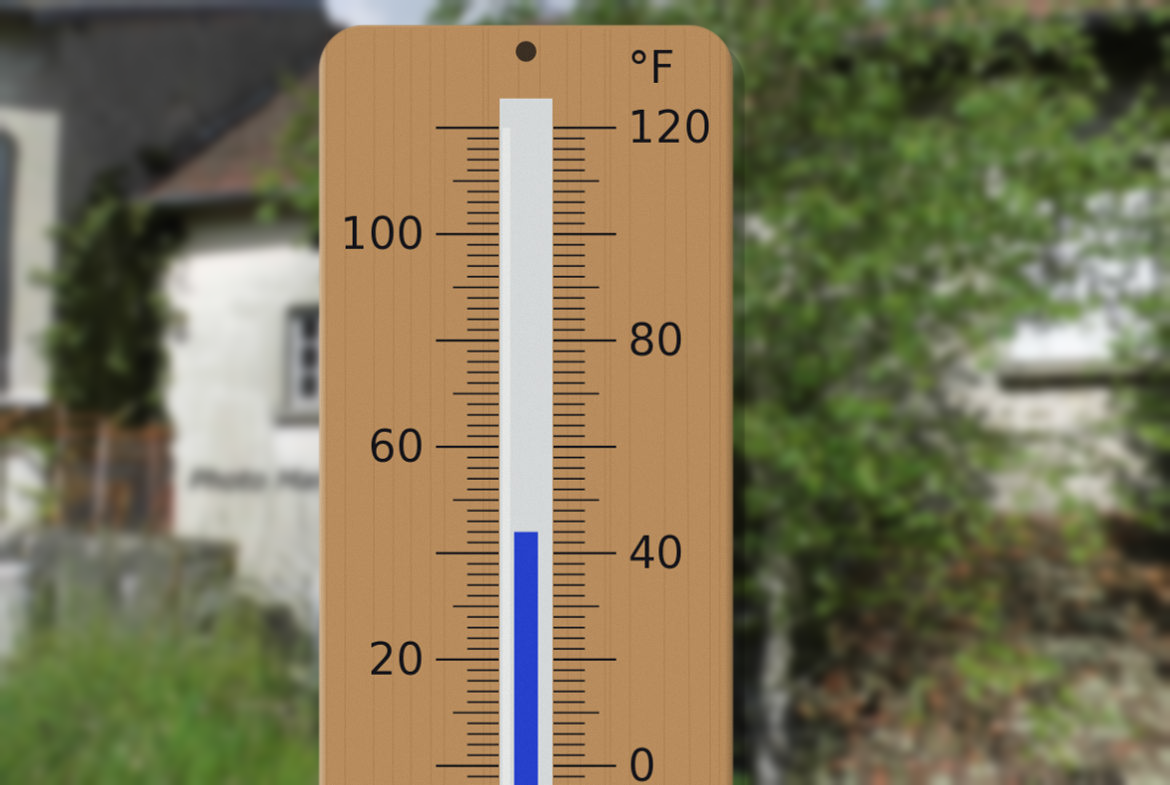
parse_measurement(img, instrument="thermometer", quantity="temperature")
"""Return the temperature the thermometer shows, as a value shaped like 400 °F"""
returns 44 °F
